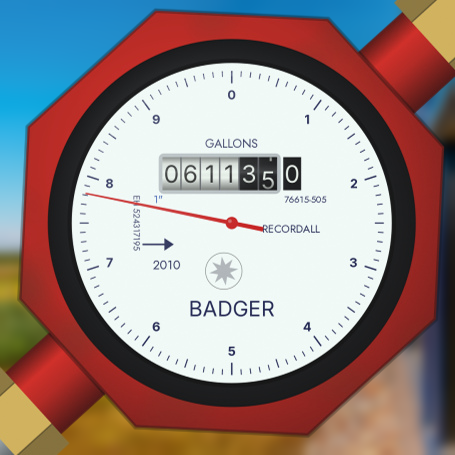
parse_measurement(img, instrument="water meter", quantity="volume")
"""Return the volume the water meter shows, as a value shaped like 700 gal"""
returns 611347.8 gal
